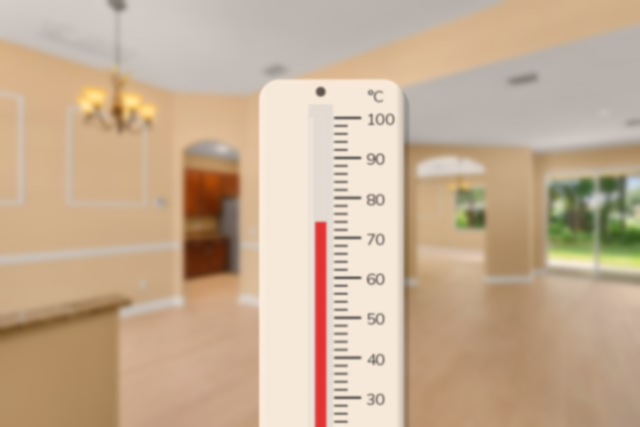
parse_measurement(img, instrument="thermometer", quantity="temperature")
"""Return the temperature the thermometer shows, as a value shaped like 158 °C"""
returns 74 °C
